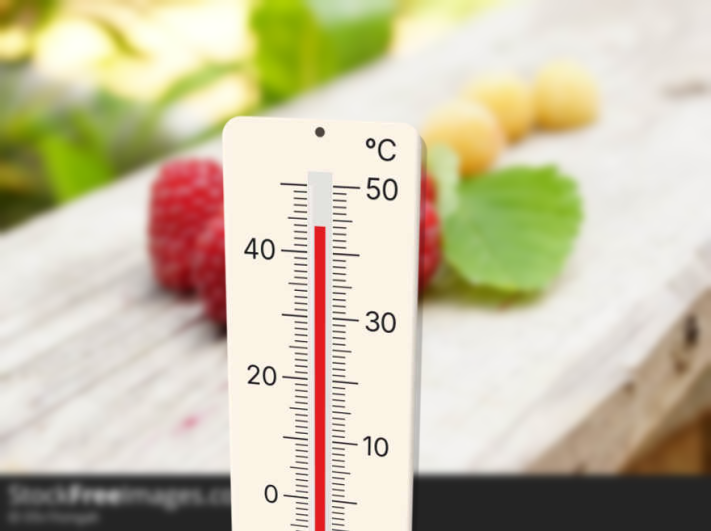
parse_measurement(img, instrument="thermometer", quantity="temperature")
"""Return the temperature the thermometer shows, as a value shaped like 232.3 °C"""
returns 44 °C
